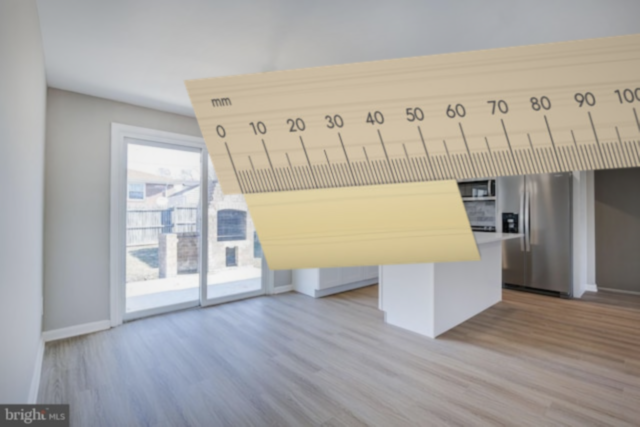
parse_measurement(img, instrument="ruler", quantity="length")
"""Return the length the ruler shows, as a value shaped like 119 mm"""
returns 55 mm
